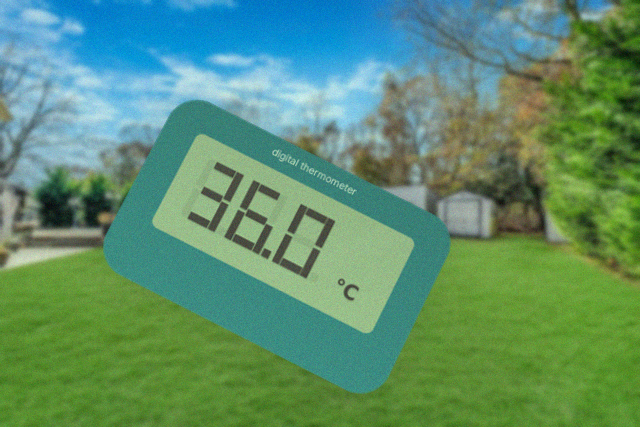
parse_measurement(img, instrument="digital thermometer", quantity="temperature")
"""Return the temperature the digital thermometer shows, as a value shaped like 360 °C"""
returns 36.0 °C
